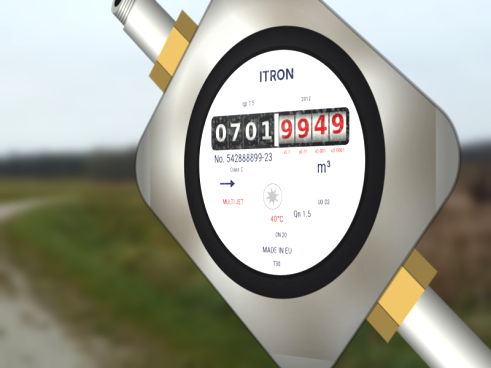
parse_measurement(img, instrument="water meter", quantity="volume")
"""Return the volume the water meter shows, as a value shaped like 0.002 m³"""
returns 701.9949 m³
